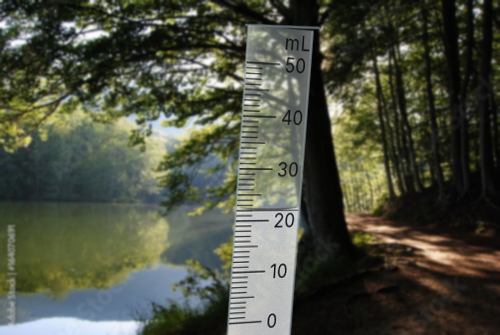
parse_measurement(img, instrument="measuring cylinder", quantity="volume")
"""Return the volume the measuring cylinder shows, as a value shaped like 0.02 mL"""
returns 22 mL
